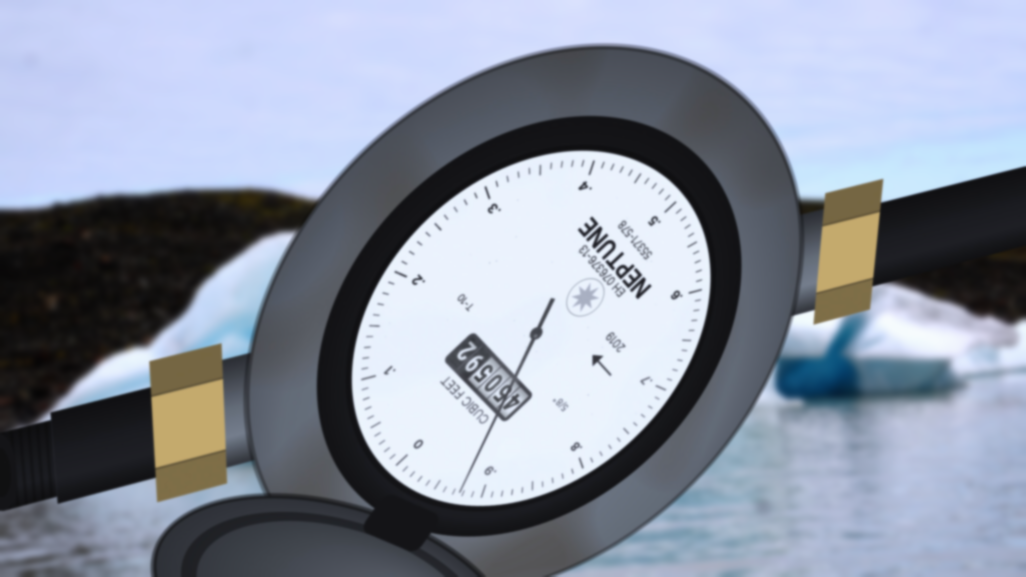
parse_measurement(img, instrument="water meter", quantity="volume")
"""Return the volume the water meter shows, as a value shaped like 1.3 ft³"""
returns 450591.92 ft³
